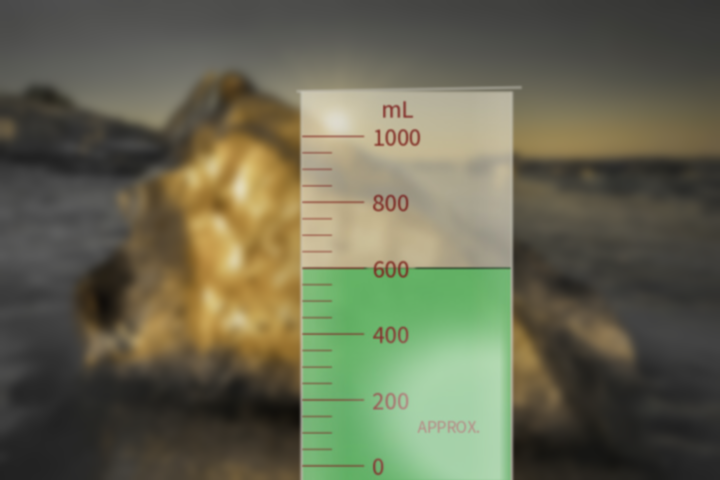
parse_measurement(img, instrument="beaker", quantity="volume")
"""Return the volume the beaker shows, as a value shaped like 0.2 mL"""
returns 600 mL
